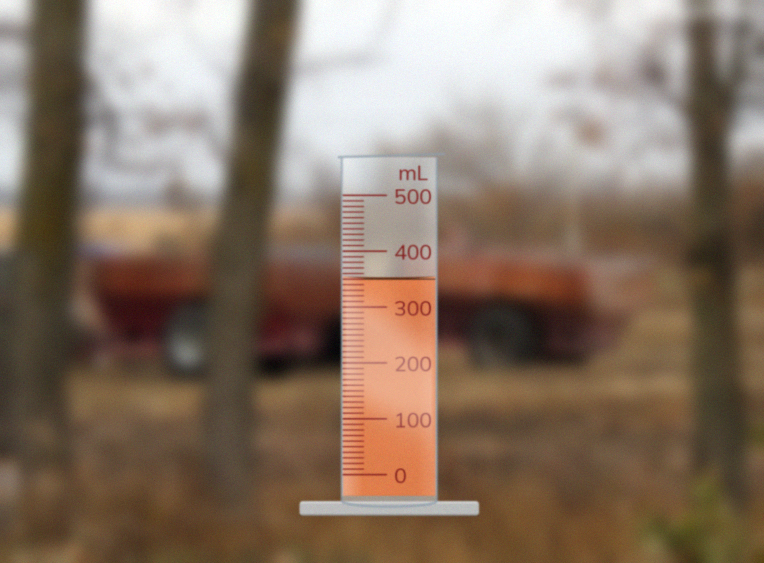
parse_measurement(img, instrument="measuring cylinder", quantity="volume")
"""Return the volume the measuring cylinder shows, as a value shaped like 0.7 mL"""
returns 350 mL
